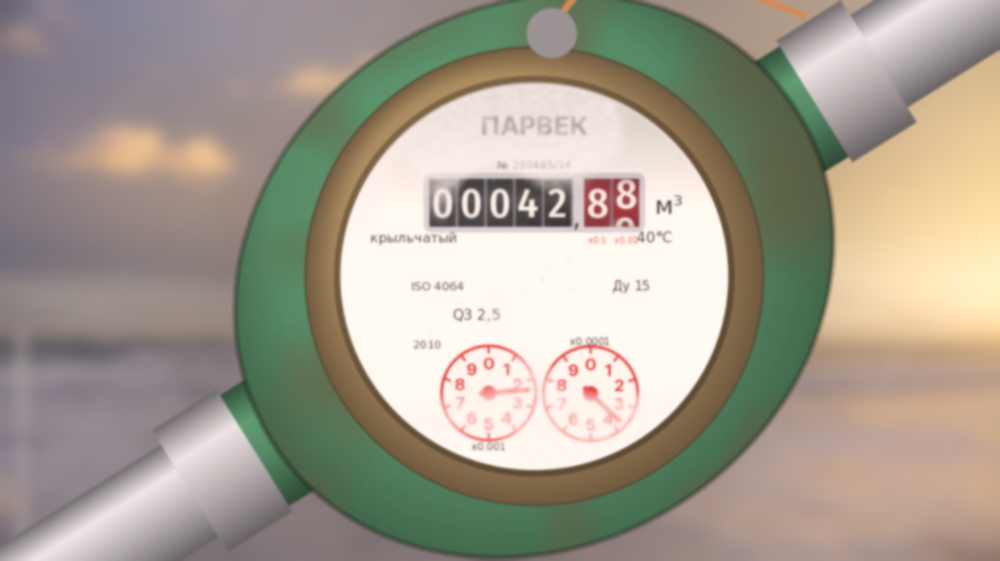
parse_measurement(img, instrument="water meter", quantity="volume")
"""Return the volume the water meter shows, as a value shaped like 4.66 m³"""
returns 42.8823 m³
